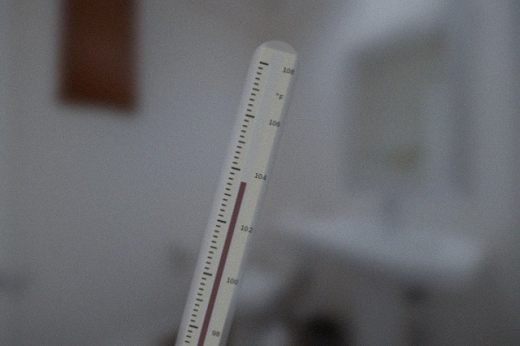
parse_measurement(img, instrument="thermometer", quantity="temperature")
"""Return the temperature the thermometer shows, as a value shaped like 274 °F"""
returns 103.6 °F
